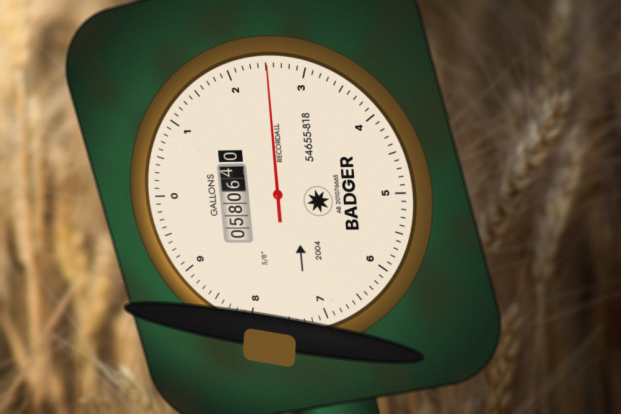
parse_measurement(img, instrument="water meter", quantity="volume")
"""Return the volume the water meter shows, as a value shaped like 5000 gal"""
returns 580642.5 gal
